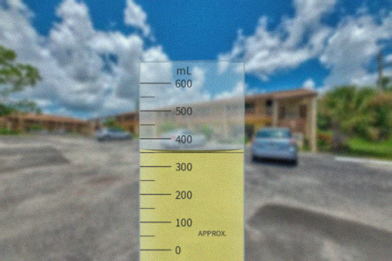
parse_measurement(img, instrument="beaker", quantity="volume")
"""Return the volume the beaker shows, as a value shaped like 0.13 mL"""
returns 350 mL
